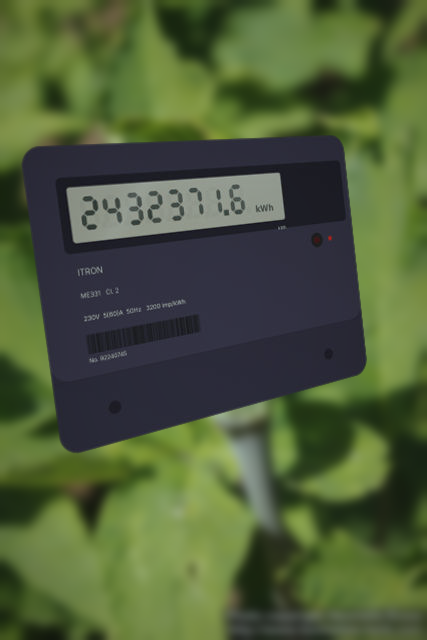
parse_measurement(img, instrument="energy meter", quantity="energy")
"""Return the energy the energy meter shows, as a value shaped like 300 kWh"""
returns 2432371.6 kWh
